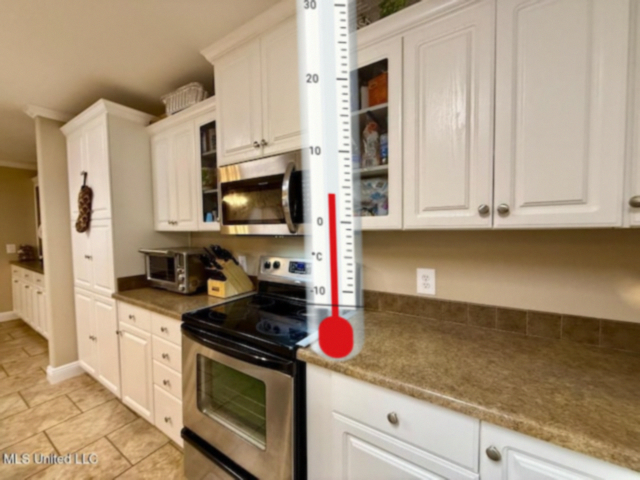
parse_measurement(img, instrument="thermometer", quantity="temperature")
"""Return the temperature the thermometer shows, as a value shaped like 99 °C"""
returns 4 °C
